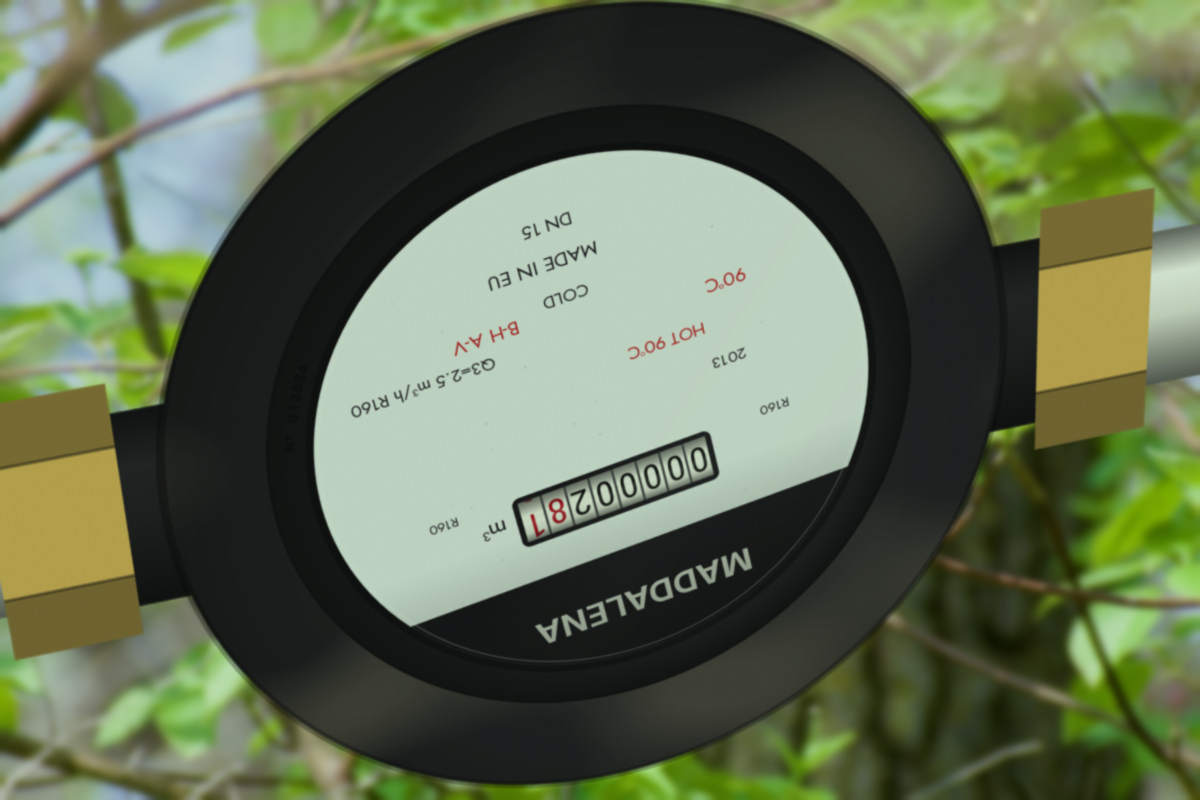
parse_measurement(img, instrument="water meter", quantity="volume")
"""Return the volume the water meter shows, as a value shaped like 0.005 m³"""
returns 2.81 m³
